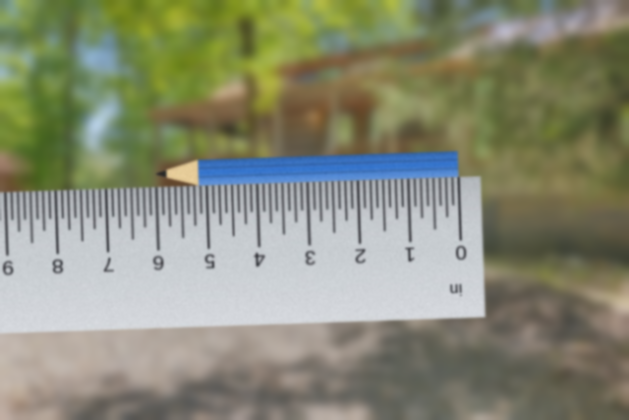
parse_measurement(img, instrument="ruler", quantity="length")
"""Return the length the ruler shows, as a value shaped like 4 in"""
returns 6 in
